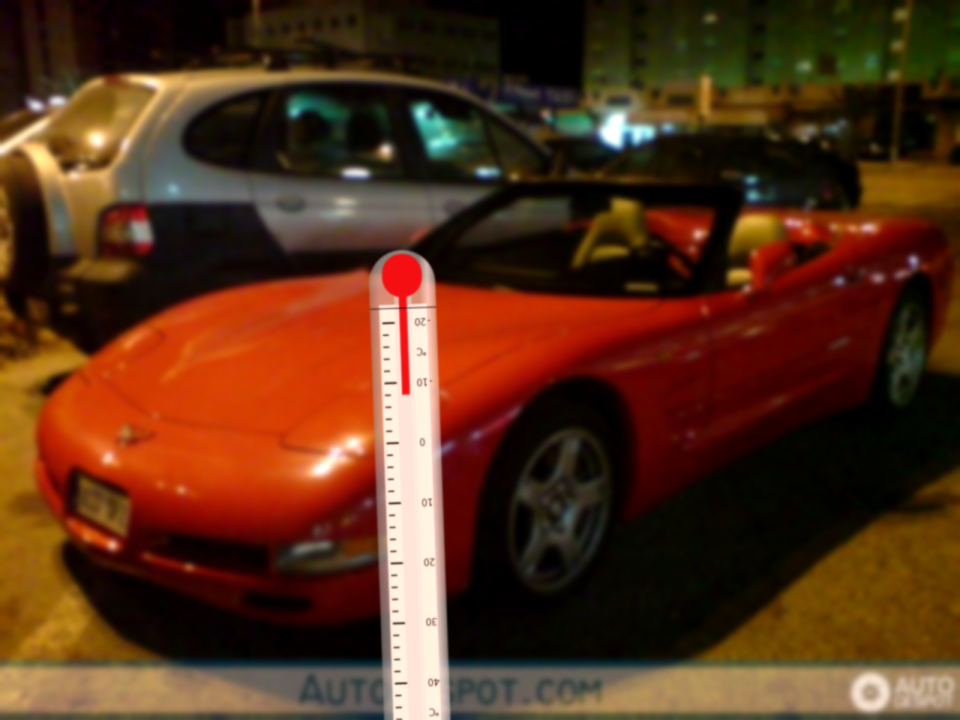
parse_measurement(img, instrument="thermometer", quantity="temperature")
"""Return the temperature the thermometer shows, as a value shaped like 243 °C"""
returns -8 °C
